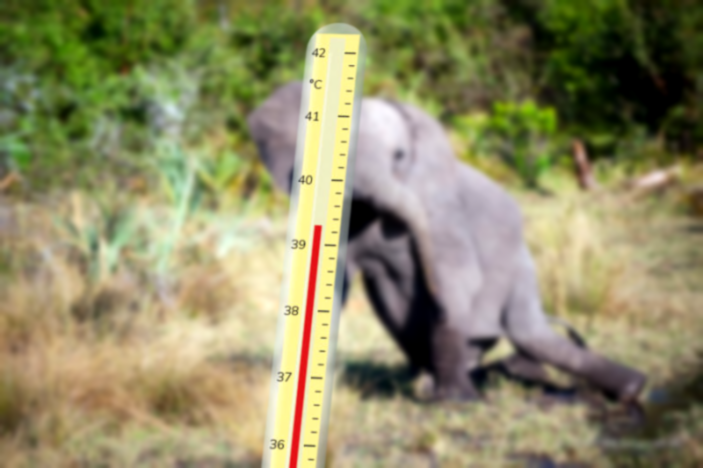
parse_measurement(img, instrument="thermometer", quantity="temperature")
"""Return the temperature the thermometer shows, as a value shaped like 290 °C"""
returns 39.3 °C
